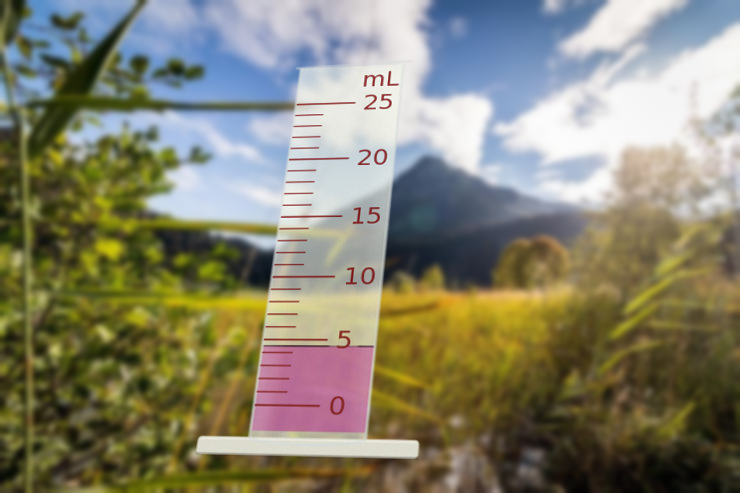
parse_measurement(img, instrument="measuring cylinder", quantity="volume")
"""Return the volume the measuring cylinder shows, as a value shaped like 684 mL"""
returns 4.5 mL
